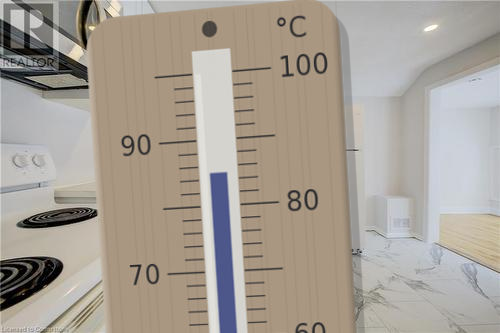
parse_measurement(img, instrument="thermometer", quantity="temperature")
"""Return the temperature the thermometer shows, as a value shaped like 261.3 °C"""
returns 85 °C
